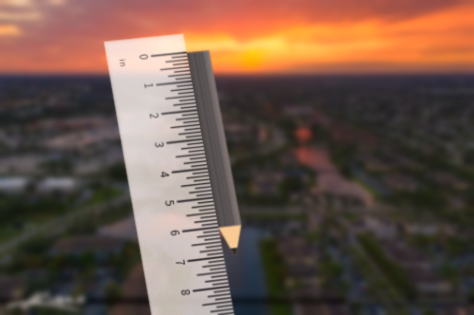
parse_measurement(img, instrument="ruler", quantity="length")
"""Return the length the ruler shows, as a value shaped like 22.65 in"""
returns 7 in
